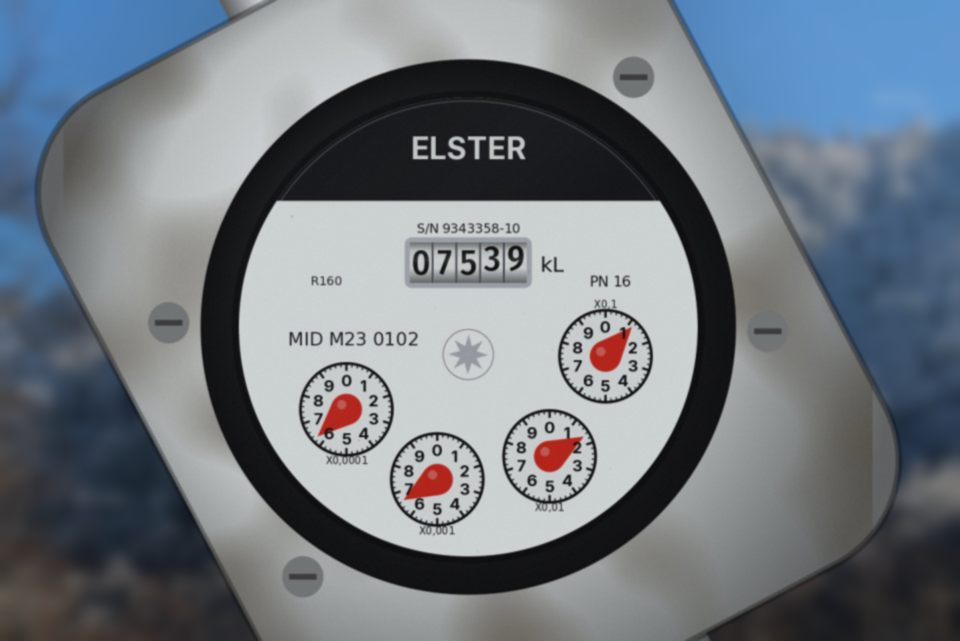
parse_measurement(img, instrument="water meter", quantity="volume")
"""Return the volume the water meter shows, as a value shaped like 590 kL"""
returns 7539.1166 kL
